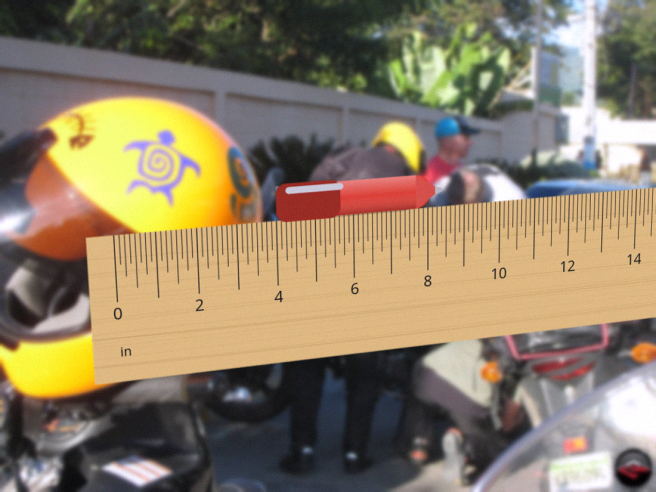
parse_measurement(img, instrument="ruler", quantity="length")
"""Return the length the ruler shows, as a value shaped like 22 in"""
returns 4.375 in
